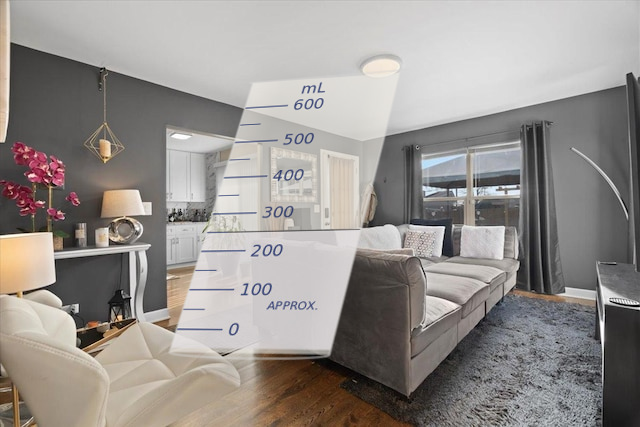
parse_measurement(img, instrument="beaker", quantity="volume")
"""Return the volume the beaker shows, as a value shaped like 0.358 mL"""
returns 250 mL
